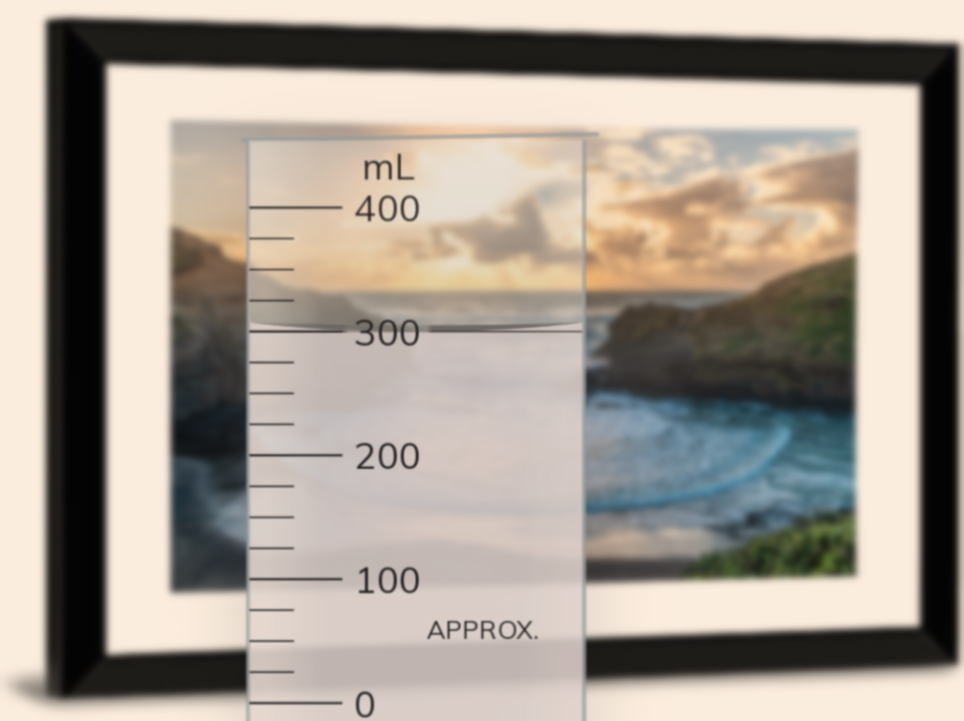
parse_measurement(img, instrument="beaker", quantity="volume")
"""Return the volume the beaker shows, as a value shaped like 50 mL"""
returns 300 mL
